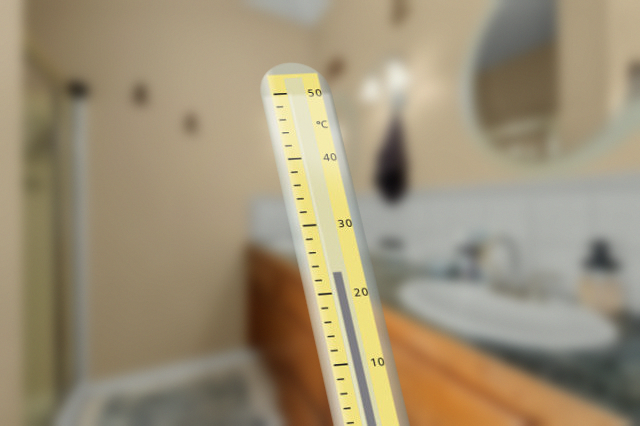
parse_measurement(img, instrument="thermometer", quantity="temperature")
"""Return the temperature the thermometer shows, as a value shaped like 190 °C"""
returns 23 °C
